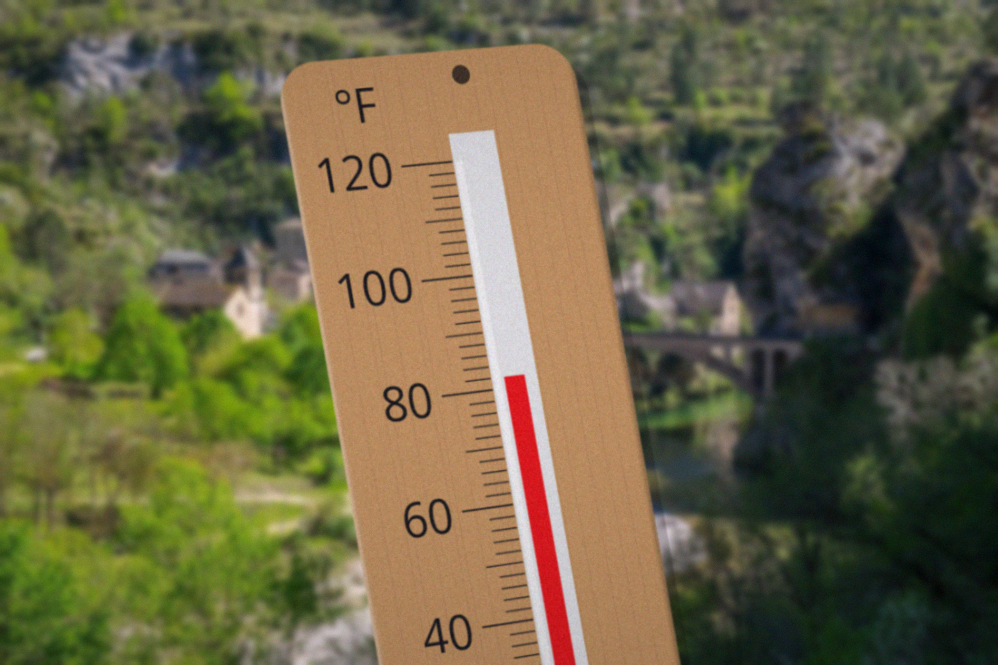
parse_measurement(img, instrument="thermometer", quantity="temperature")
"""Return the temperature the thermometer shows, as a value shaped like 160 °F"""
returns 82 °F
